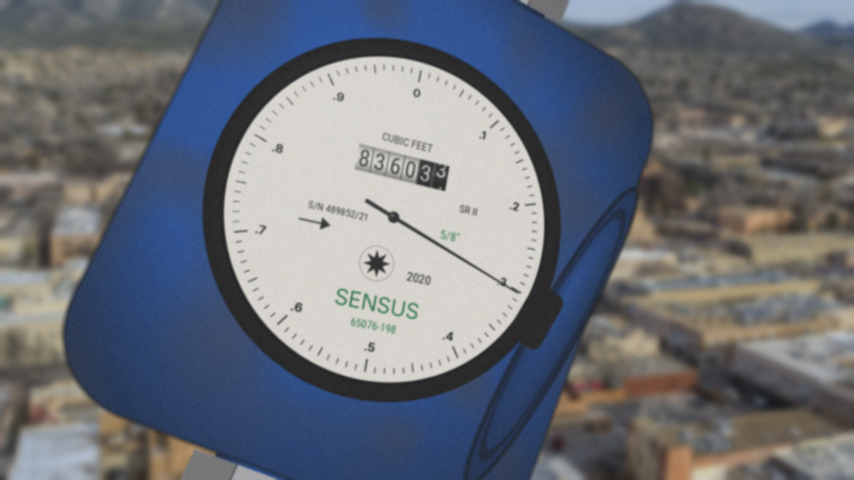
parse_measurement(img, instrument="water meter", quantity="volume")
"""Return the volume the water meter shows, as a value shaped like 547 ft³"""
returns 836033.30 ft³
